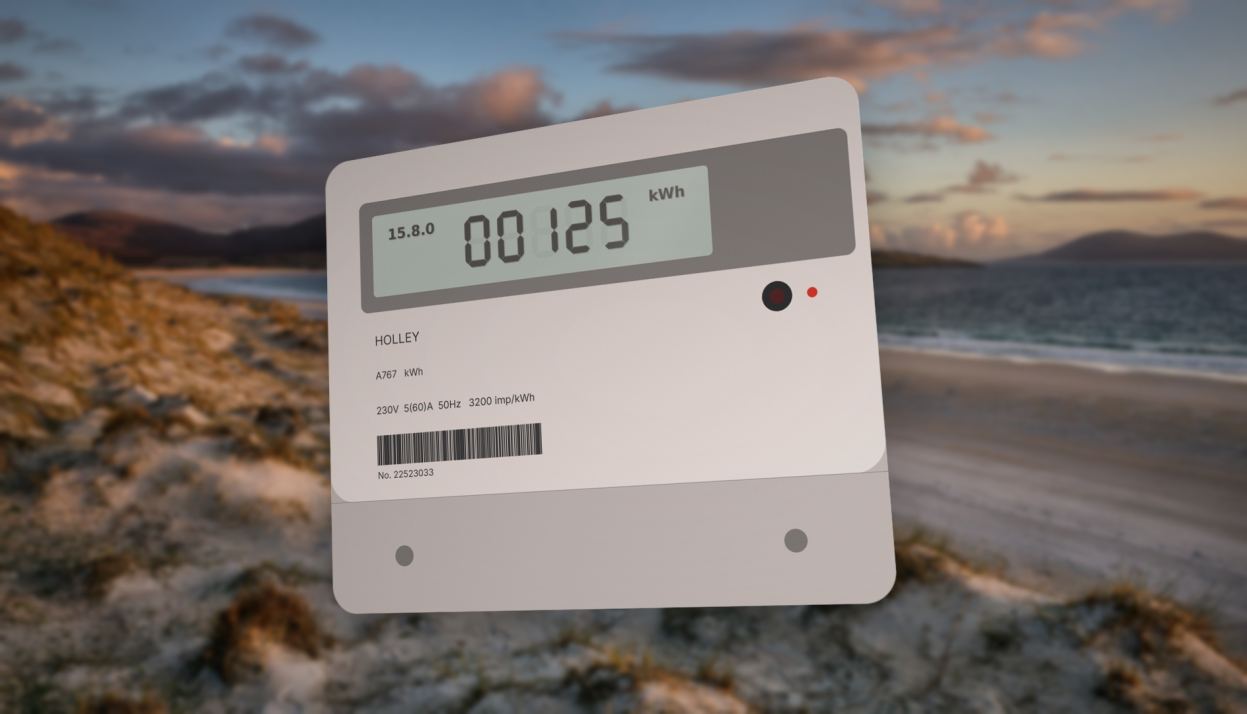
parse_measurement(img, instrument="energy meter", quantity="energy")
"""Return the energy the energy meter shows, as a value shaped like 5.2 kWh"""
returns 125 kWh
